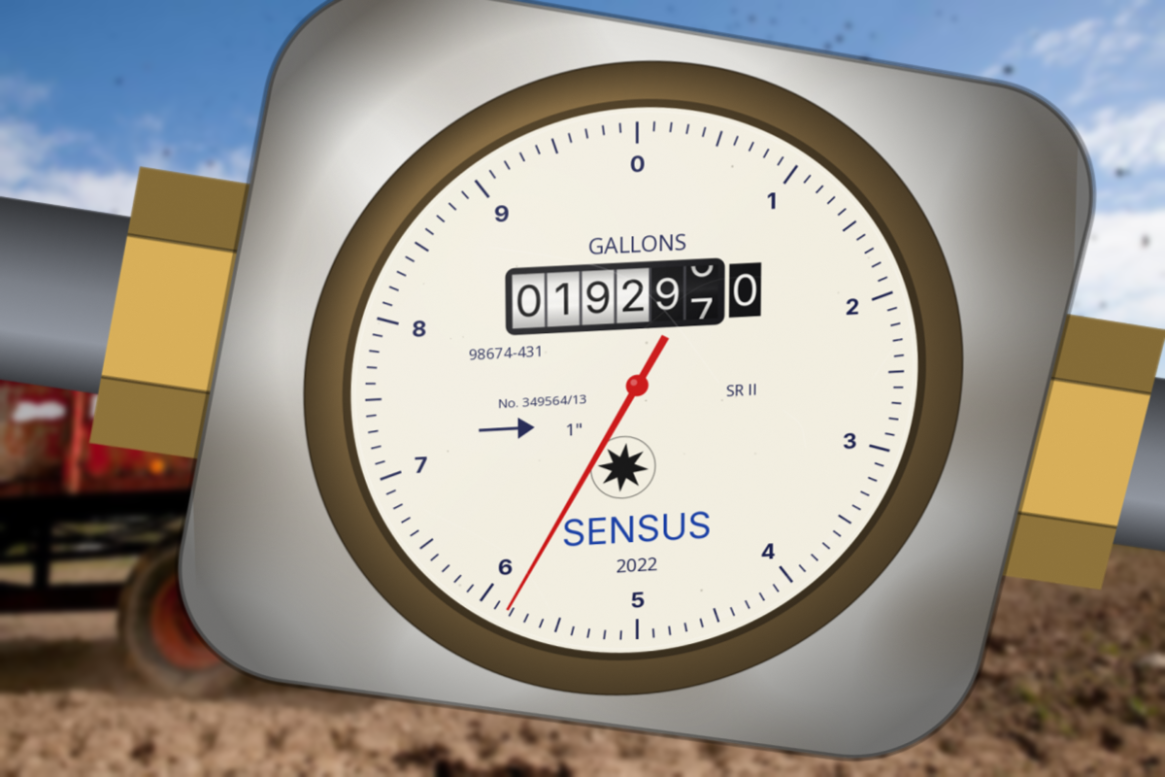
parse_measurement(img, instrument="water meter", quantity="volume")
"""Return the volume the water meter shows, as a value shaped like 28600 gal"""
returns 192965.8 gal
